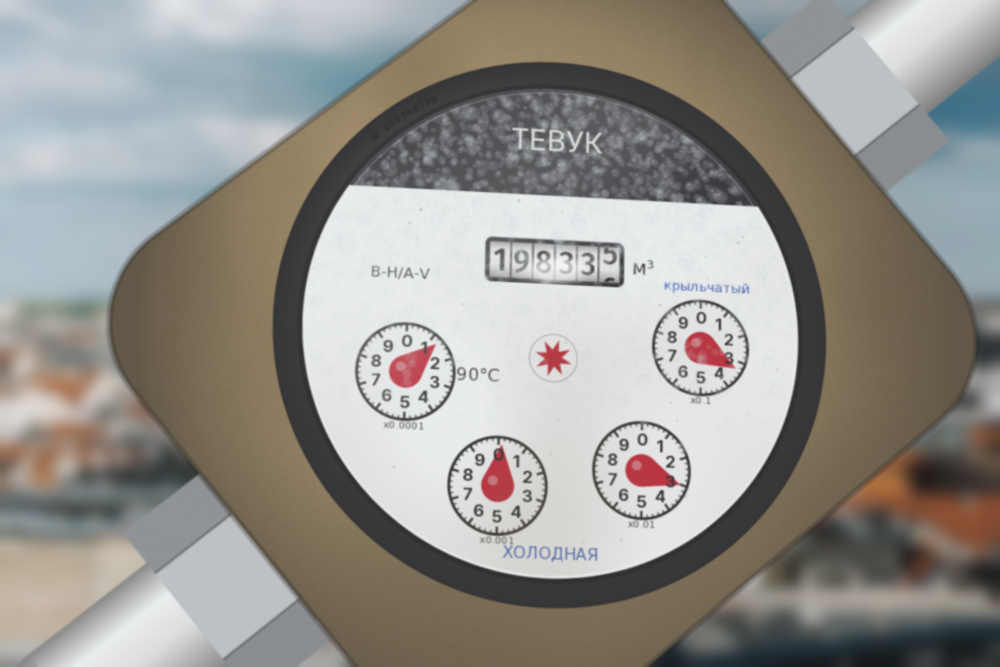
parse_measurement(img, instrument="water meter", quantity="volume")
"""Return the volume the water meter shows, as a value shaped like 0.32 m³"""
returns 198335.3301 m³
